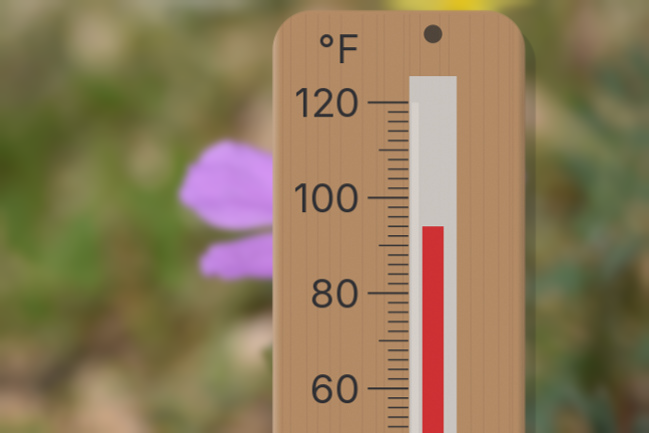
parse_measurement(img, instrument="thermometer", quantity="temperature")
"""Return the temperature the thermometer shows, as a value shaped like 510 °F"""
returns 94 °F
